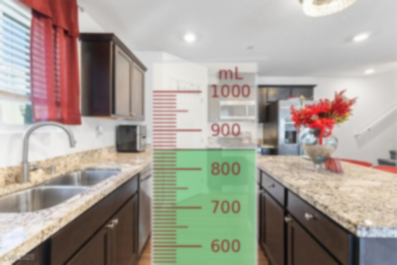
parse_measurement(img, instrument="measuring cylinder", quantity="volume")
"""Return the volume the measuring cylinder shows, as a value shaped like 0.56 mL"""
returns 850 mL
